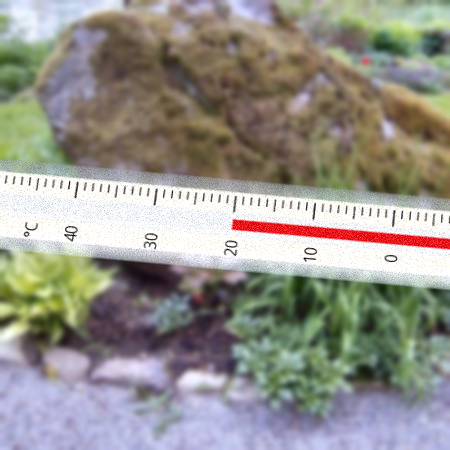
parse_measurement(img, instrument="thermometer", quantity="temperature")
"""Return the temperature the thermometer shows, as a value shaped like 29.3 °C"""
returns 20 °C
